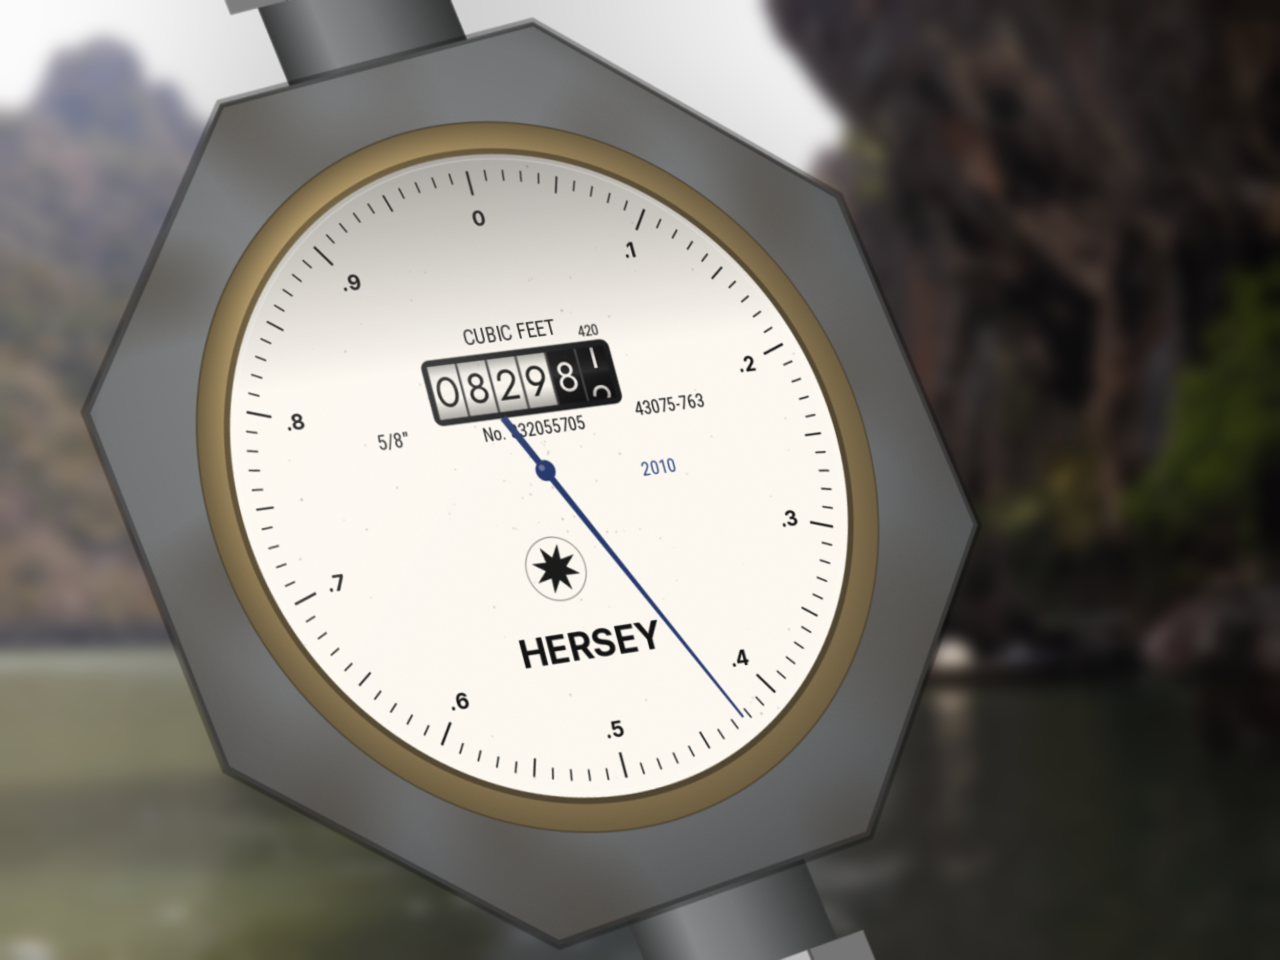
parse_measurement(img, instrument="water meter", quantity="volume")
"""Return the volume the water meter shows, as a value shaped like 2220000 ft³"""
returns 82981.42 ft³
